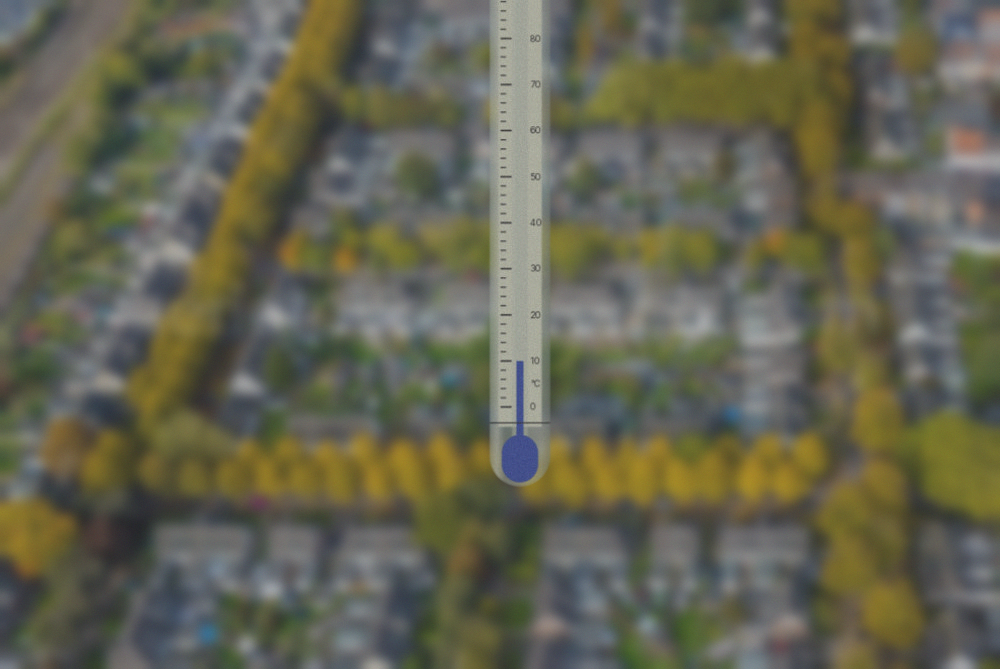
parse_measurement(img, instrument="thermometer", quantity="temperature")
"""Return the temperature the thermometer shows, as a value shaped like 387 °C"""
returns 10 °C
